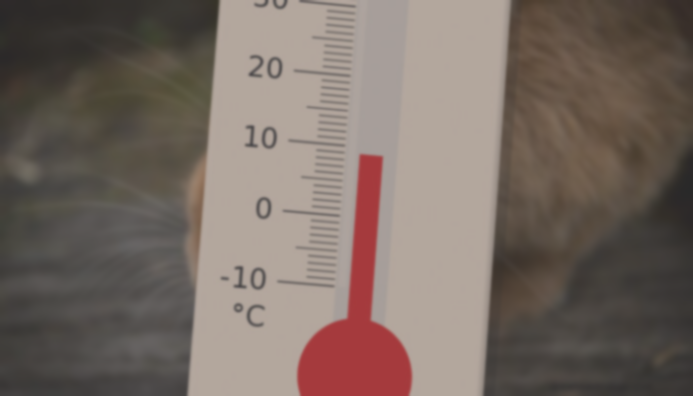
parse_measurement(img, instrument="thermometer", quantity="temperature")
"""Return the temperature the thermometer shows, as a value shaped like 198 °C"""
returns 9 °C
